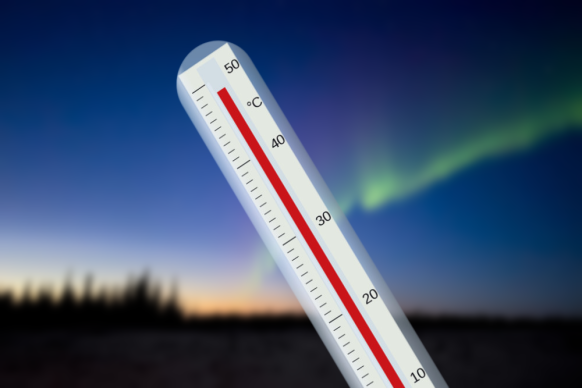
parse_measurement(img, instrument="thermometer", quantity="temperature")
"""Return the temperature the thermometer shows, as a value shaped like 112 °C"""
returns 48.5 °C
